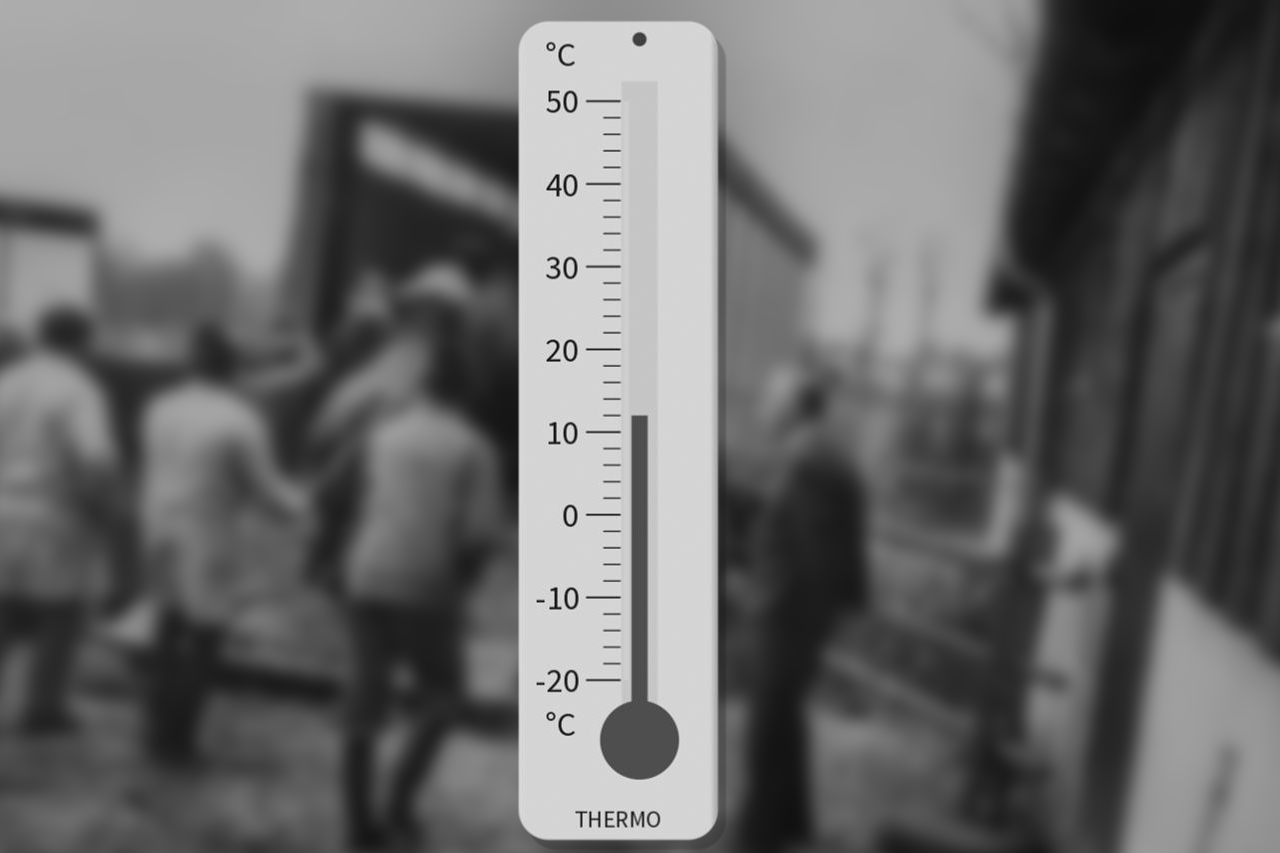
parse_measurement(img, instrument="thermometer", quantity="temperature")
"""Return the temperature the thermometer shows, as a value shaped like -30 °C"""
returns 12 °C
